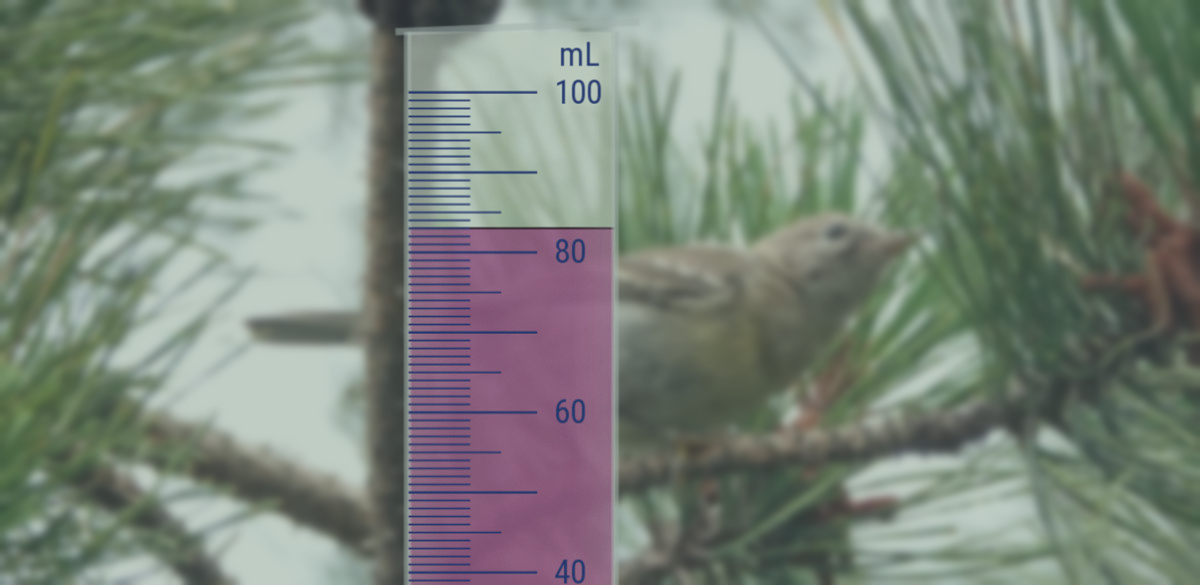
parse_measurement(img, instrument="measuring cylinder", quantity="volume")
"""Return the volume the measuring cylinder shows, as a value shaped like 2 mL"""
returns 83 mL
